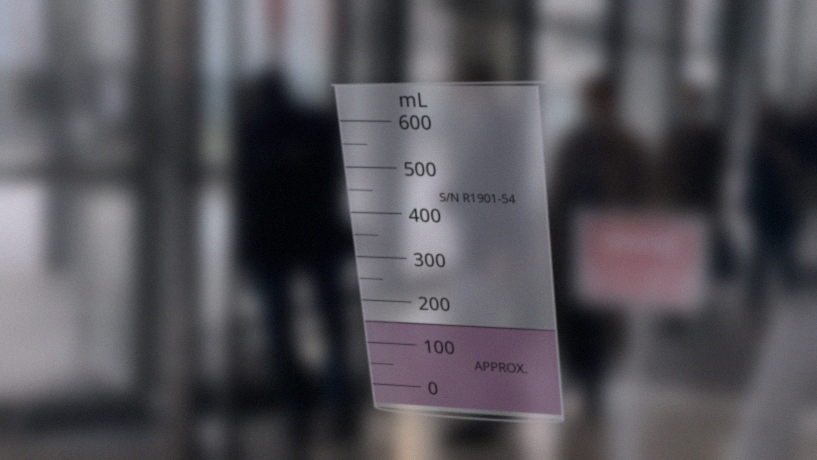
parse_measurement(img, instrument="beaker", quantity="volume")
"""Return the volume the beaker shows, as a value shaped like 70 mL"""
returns 150 mL
